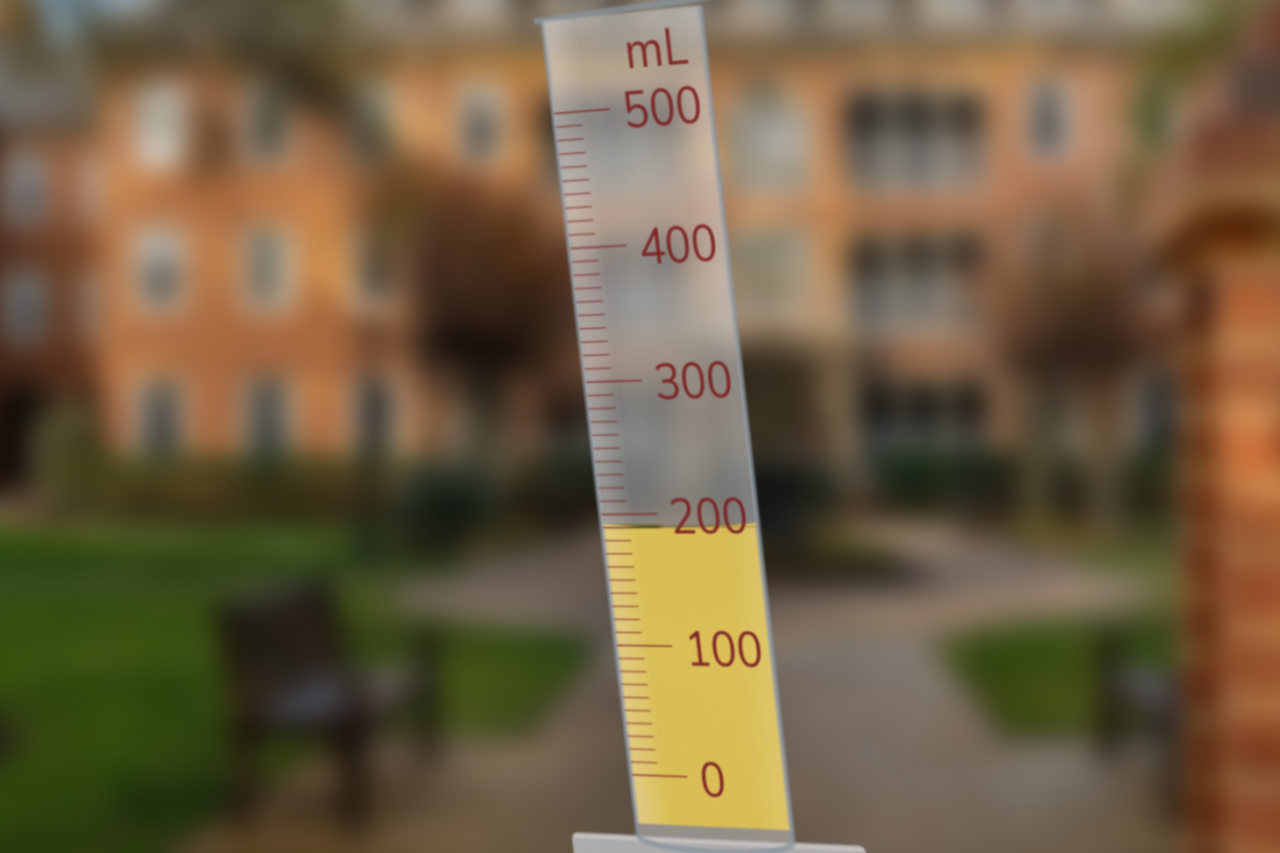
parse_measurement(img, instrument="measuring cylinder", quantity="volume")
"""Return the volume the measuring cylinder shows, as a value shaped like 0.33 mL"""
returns 190 mL
